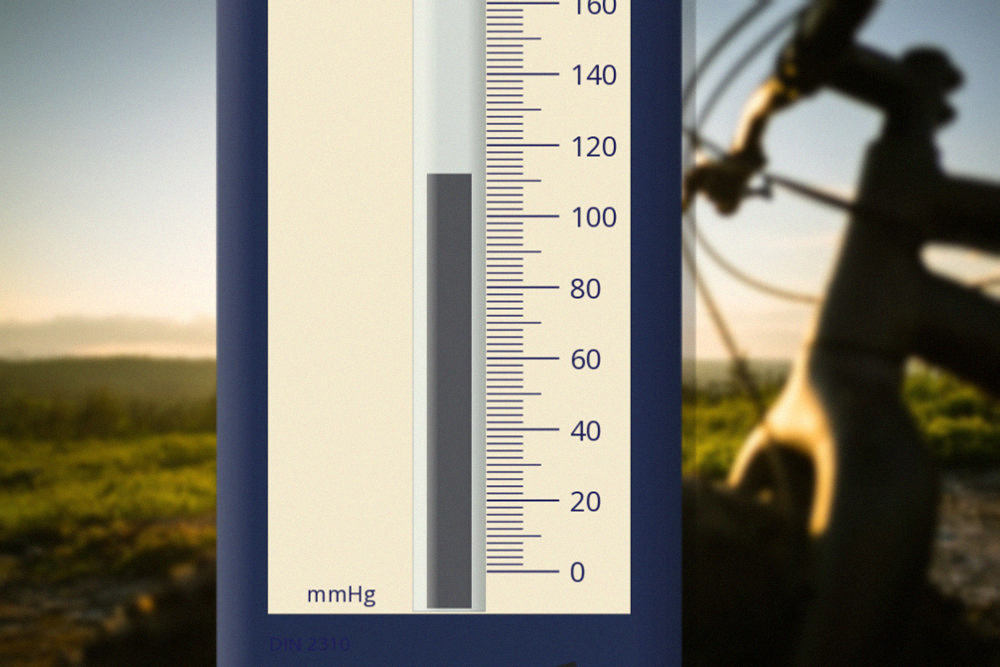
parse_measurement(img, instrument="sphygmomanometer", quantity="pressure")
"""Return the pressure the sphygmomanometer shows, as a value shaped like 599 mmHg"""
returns 112 mmHg
